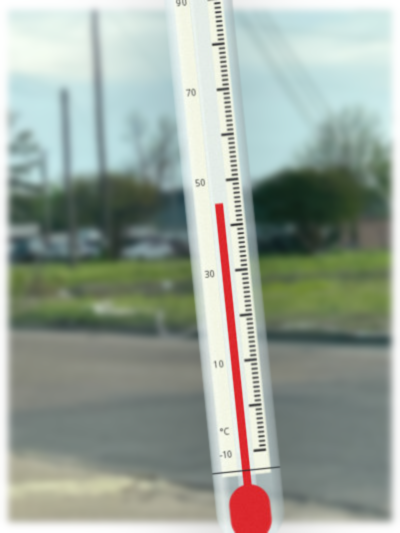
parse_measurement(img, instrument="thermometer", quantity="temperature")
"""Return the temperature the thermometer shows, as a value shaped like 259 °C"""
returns 45 °C
